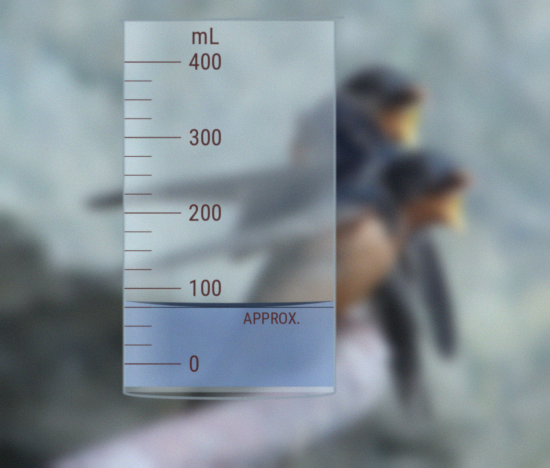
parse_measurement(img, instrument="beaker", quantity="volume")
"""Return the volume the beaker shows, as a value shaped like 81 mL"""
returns 75 mL
